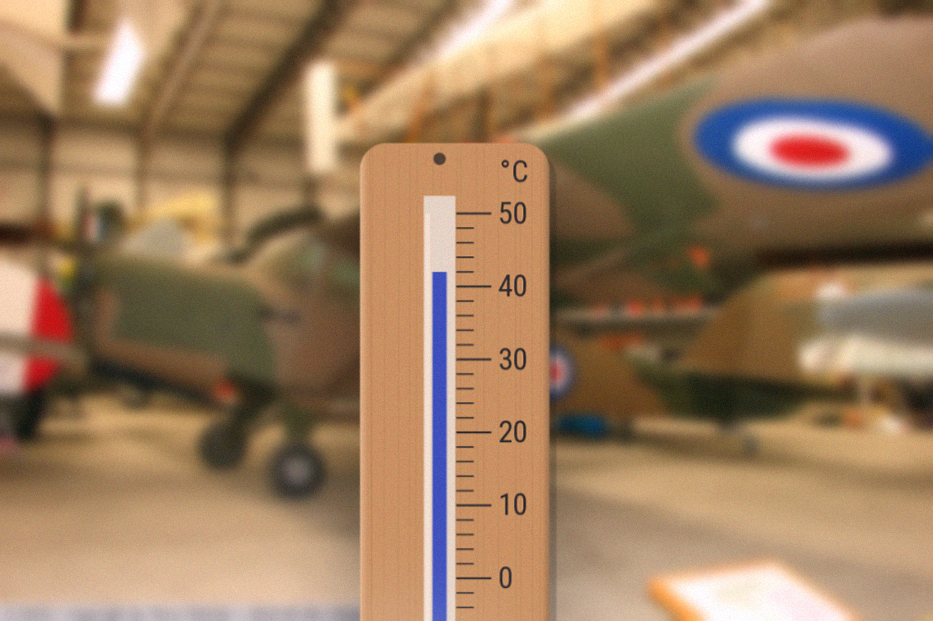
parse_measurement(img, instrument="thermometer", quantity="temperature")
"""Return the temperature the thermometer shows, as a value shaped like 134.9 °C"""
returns 42 °C
